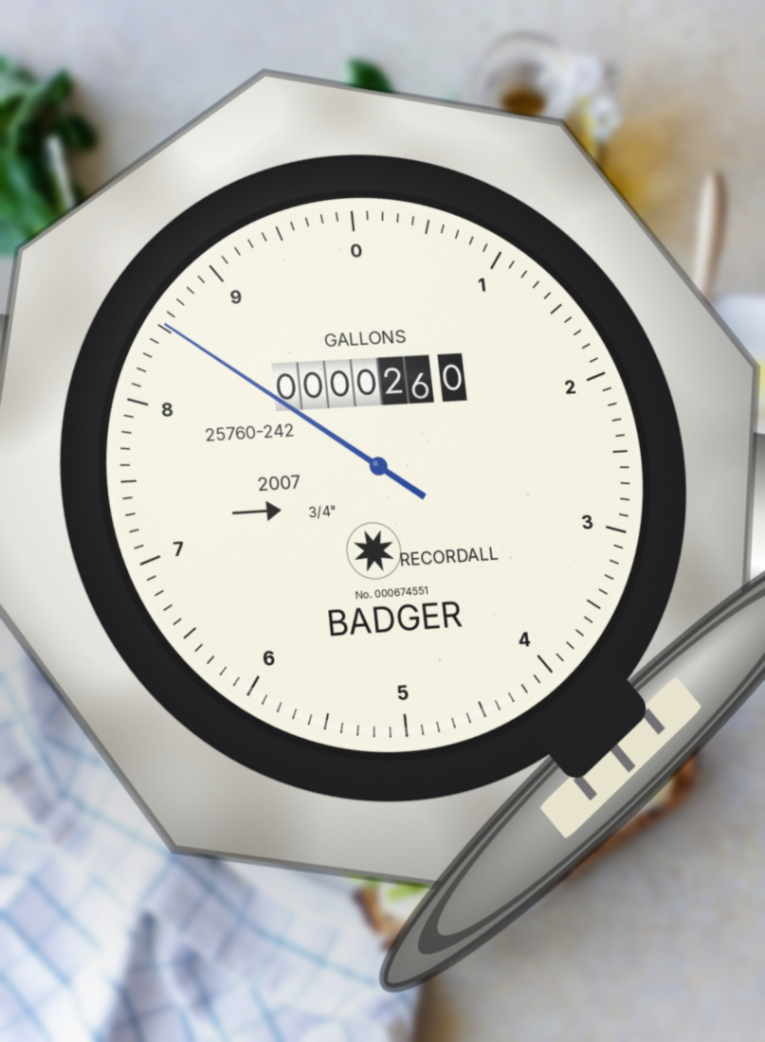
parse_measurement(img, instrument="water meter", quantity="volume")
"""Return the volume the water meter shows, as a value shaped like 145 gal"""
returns 258.5 gal
